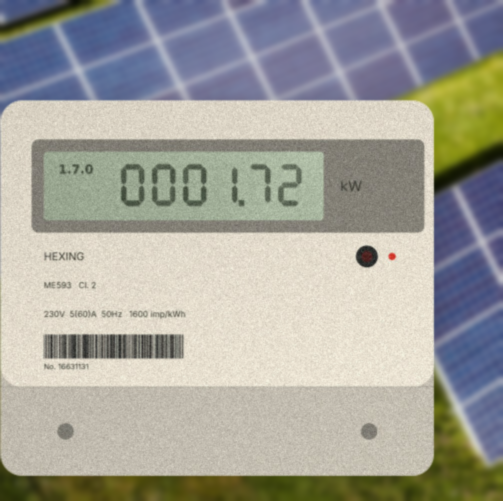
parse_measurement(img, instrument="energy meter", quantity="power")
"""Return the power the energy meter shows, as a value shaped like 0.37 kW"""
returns 1.72 kW
